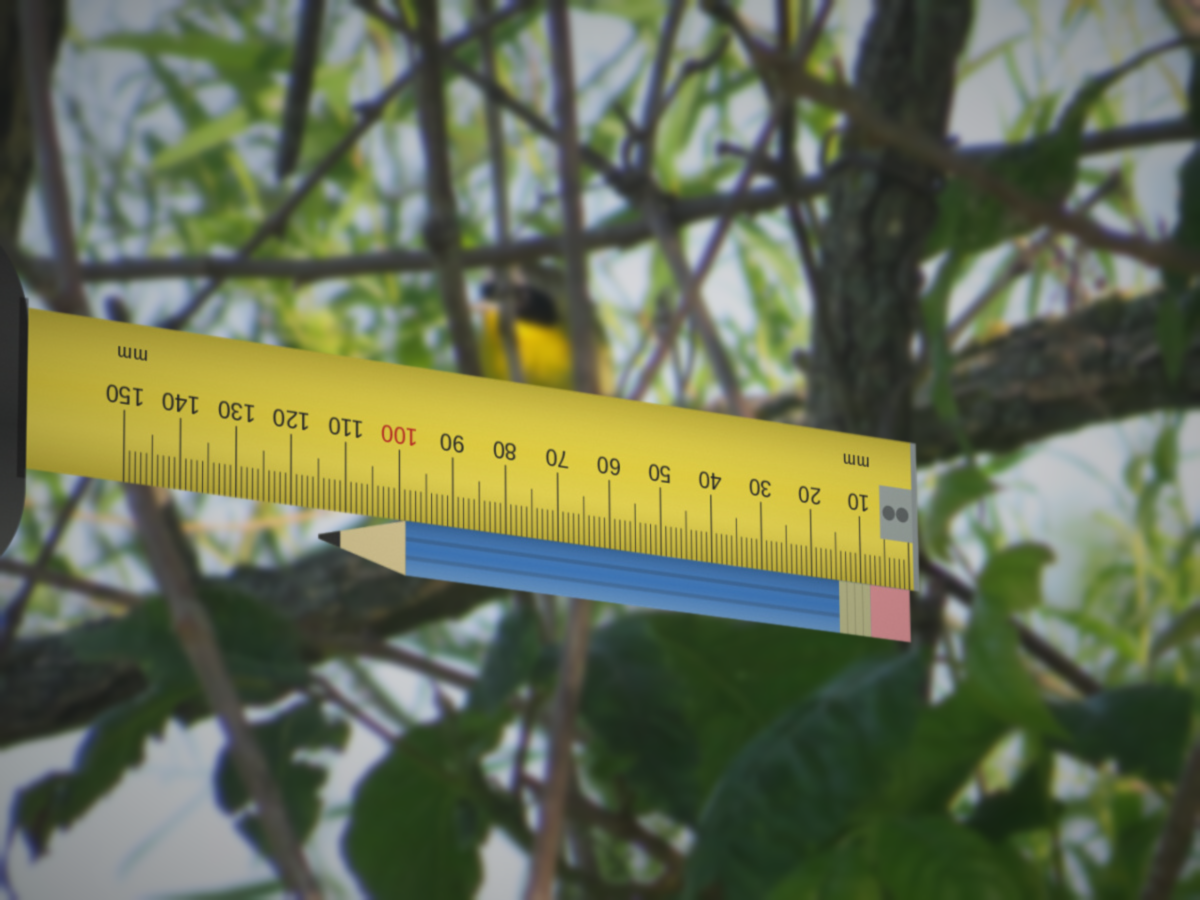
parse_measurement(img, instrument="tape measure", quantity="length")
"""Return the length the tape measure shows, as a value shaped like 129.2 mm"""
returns 115 mm
